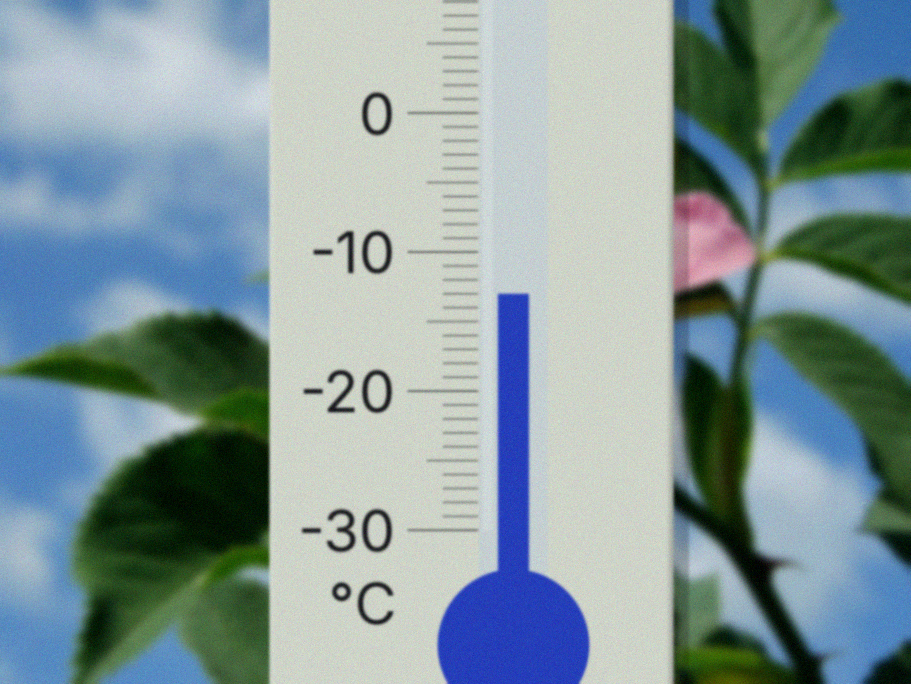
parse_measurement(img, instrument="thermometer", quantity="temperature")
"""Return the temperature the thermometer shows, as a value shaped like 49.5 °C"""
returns -13 °C
